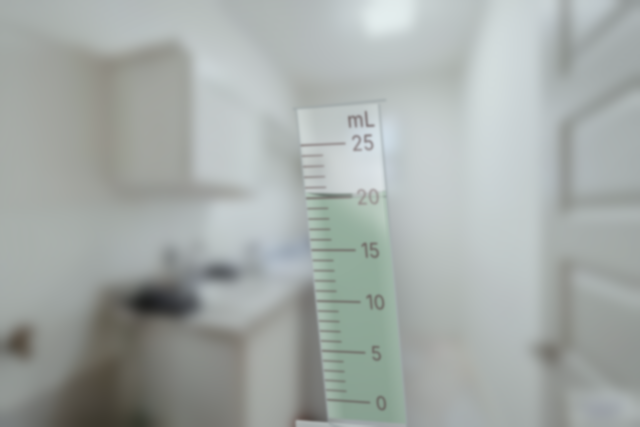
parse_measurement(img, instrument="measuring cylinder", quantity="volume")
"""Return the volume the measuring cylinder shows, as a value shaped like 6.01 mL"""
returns 20 mL
